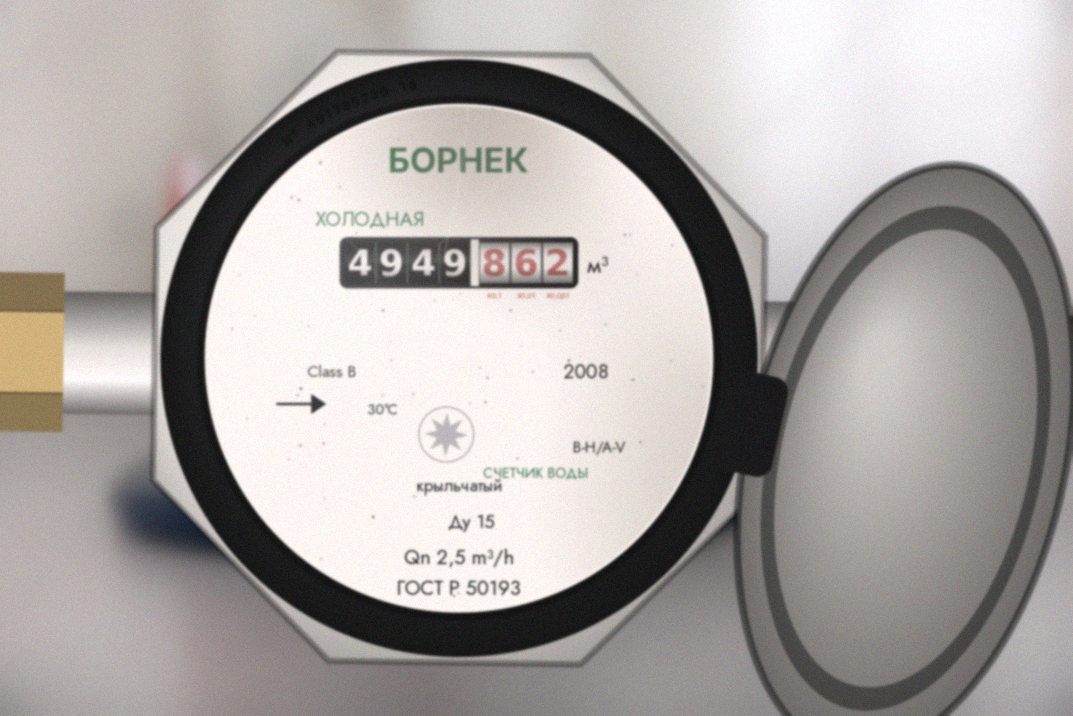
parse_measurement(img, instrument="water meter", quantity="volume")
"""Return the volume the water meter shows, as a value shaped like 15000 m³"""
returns 4949.862 m³
